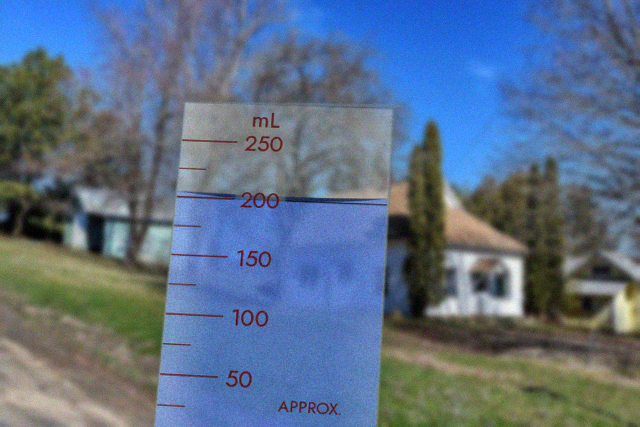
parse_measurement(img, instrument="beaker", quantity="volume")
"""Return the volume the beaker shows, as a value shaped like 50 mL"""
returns 200 mL
